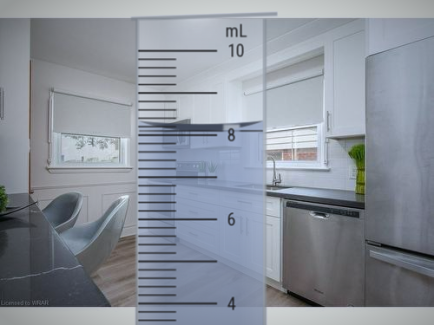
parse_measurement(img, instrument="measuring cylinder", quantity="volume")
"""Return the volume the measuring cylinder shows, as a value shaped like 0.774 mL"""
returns 8.1 mL
